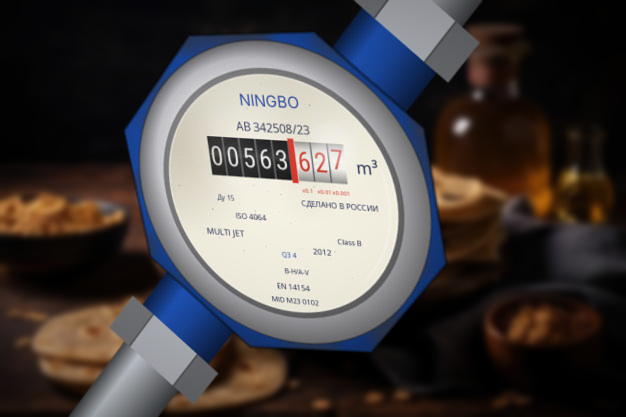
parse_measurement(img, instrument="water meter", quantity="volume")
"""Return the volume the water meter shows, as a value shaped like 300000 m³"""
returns 563.627 m³
